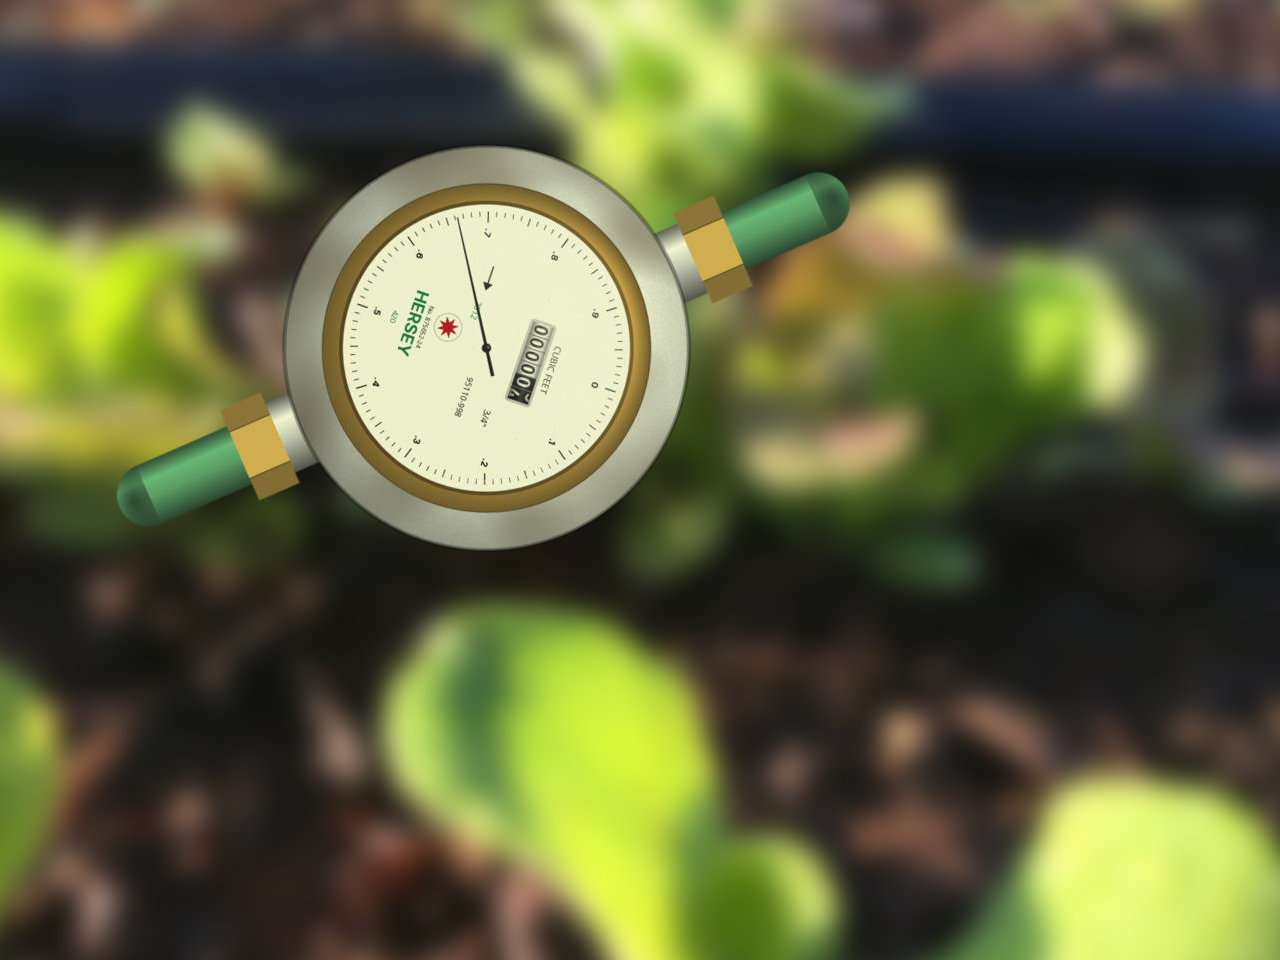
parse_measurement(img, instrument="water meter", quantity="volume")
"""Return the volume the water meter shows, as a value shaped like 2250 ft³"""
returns 3.66 ft³
